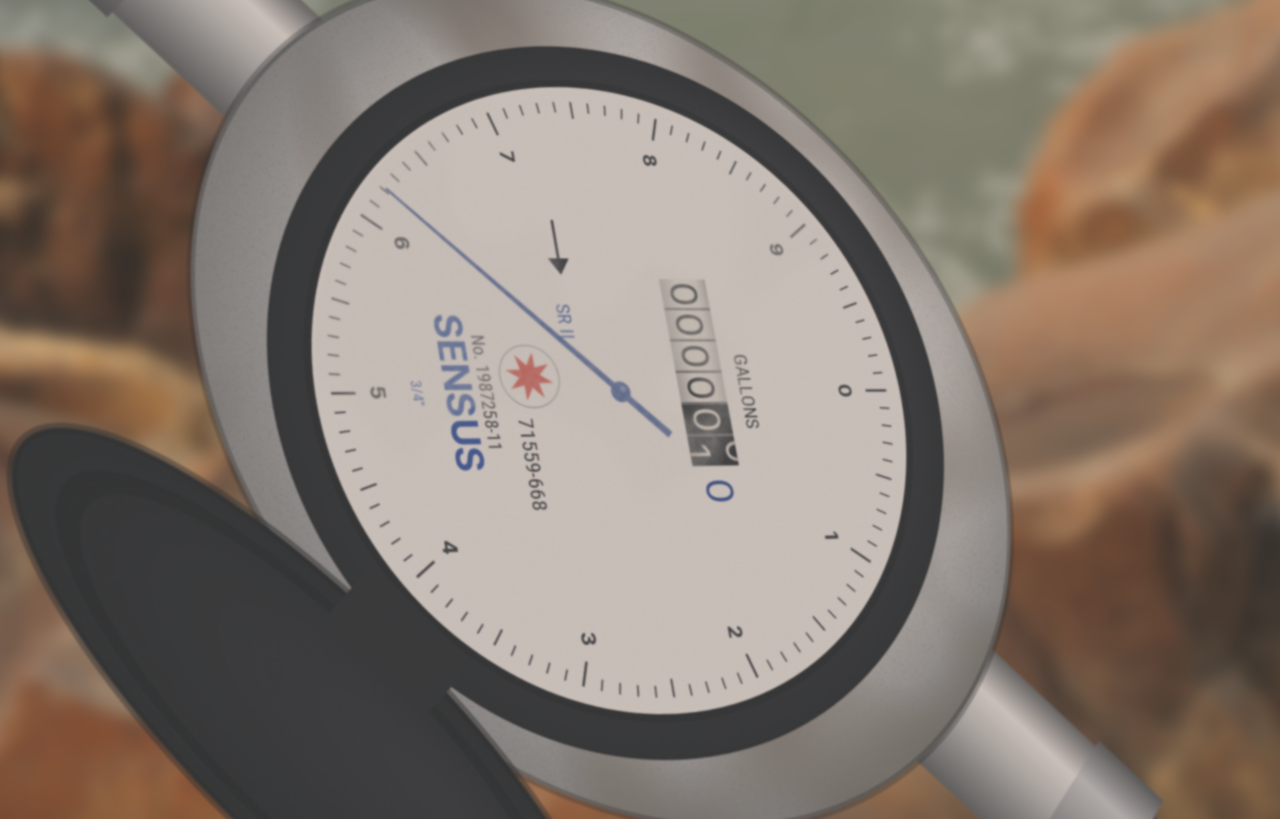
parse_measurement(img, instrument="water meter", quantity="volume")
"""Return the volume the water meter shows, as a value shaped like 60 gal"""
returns 6.2 gal
